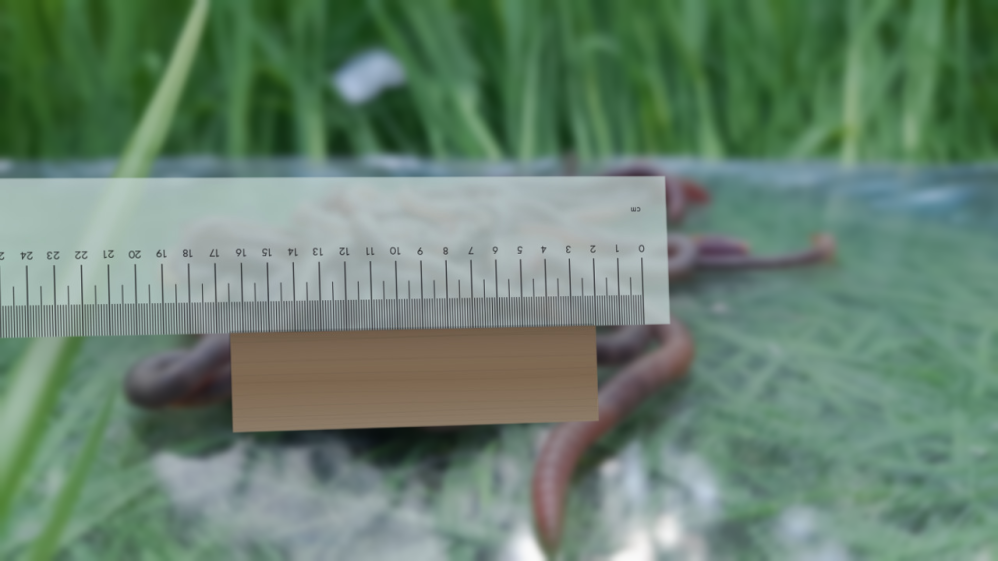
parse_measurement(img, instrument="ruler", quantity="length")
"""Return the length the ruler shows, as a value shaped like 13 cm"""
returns 14.5 cm
